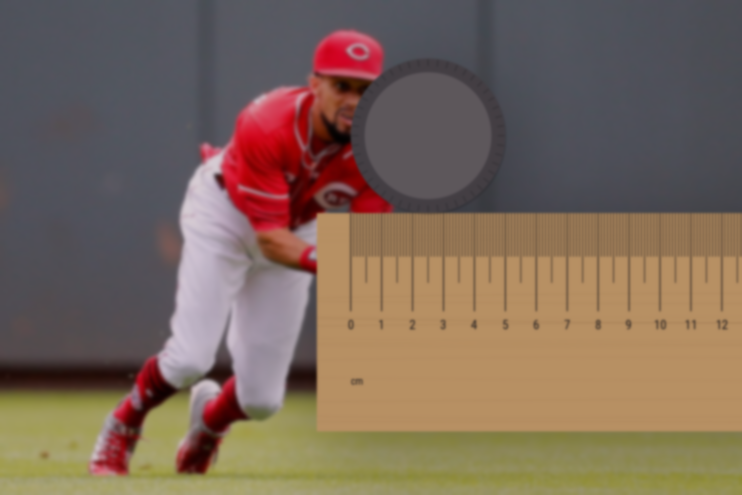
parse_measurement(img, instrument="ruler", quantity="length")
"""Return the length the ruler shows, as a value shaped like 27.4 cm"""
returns 5 cm
